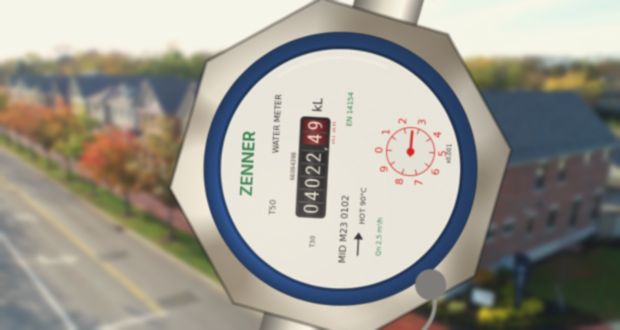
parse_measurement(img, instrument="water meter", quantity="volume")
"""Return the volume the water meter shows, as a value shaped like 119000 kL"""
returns 4022.492 kL
